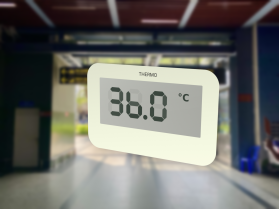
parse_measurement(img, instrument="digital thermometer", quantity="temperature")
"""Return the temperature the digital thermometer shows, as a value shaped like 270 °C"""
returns 36.0 °C
